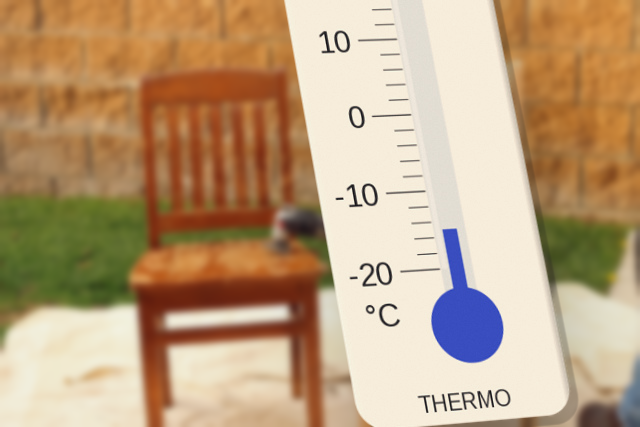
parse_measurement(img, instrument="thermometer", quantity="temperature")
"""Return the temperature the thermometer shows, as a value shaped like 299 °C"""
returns -15 °C
